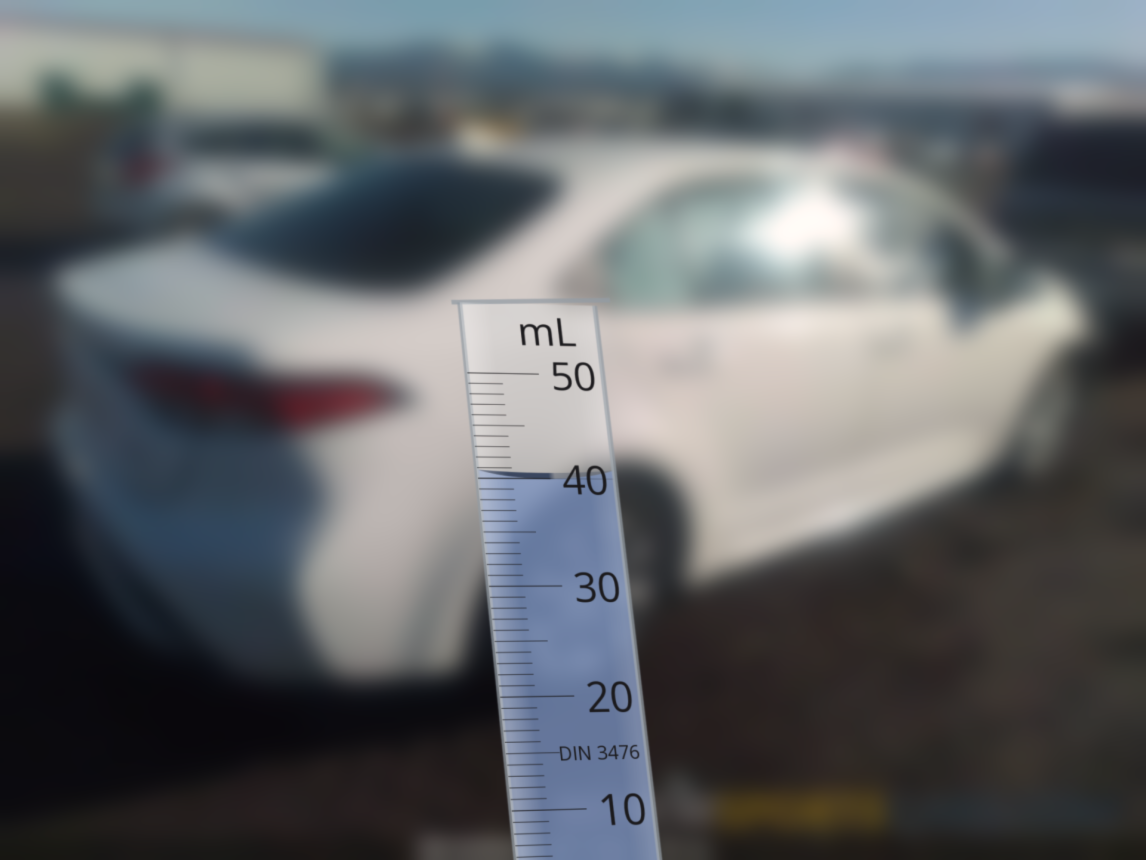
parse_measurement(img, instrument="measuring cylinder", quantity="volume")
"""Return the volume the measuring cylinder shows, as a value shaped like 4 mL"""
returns 40 mL
